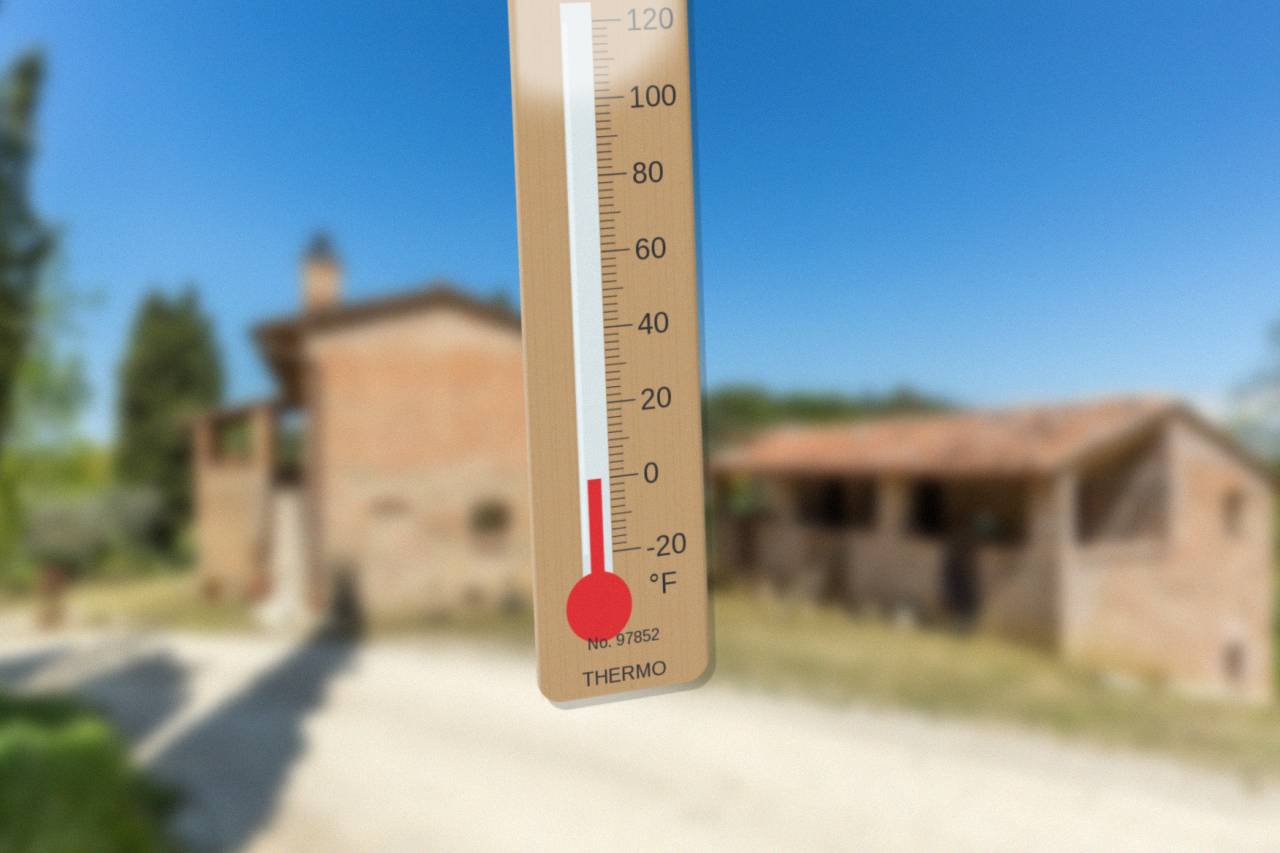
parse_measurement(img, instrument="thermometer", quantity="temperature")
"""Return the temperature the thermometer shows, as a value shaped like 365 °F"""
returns 0 °F
